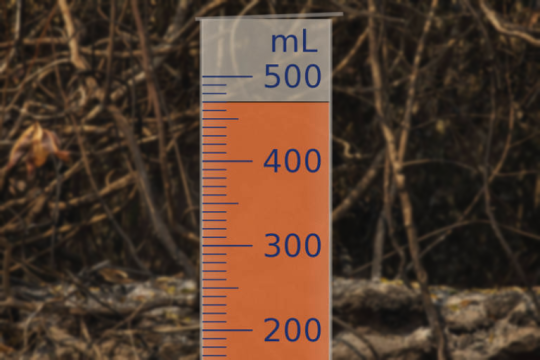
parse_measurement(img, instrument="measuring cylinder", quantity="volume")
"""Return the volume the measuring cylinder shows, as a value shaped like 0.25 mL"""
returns 470 mL
